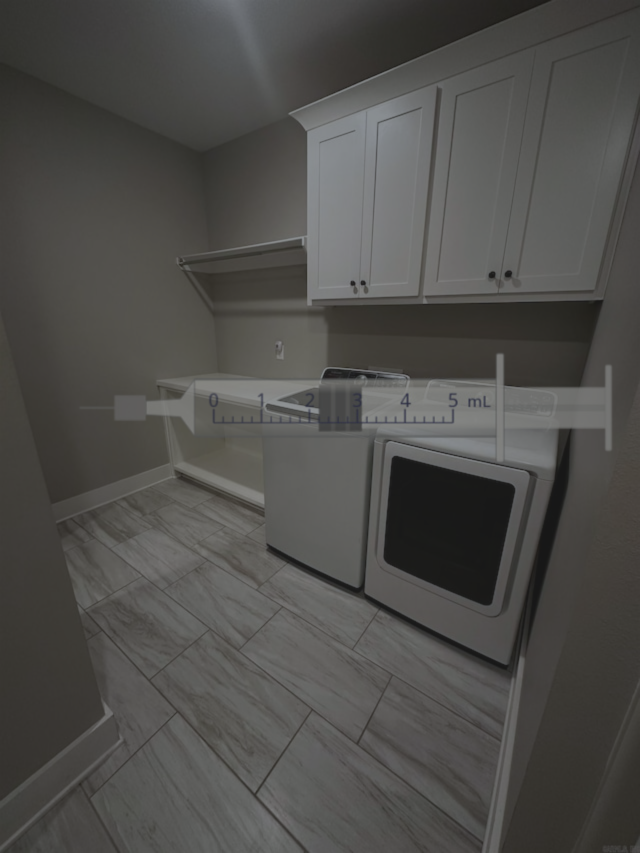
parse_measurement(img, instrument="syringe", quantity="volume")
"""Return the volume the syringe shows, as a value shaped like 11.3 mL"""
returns 2.2 mL
